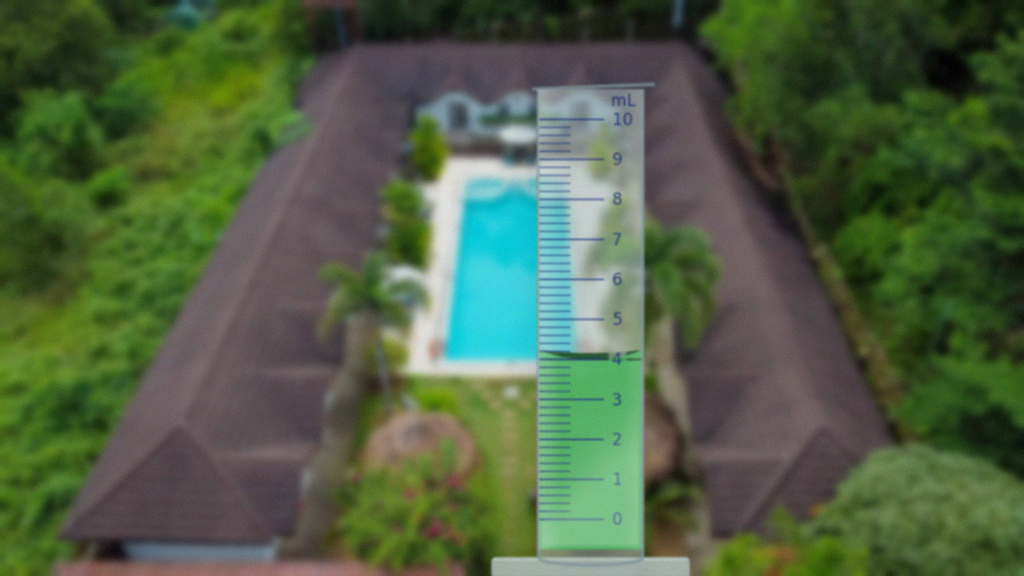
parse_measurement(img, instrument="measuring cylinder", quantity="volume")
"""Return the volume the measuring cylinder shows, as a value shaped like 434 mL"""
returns 4 mL
